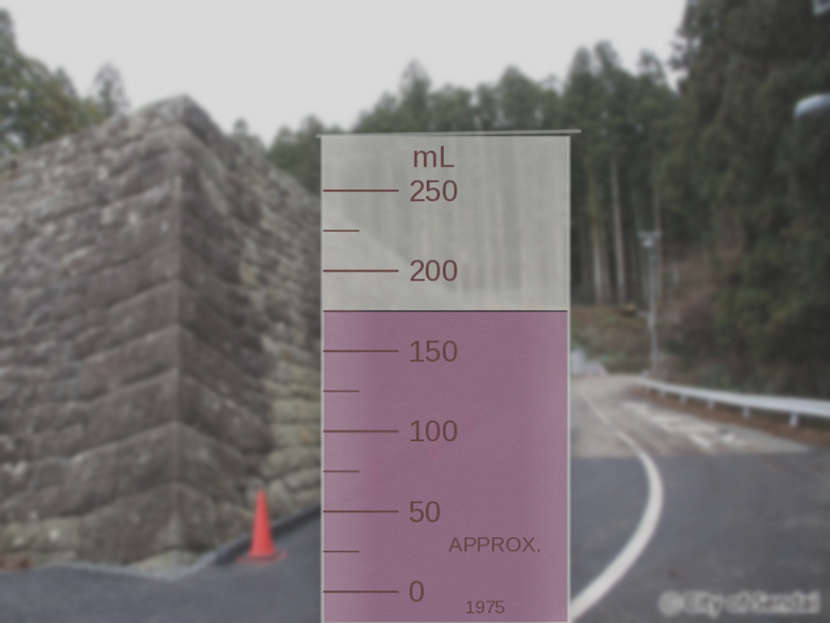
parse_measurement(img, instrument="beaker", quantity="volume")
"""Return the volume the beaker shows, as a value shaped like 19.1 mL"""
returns 175 mL
